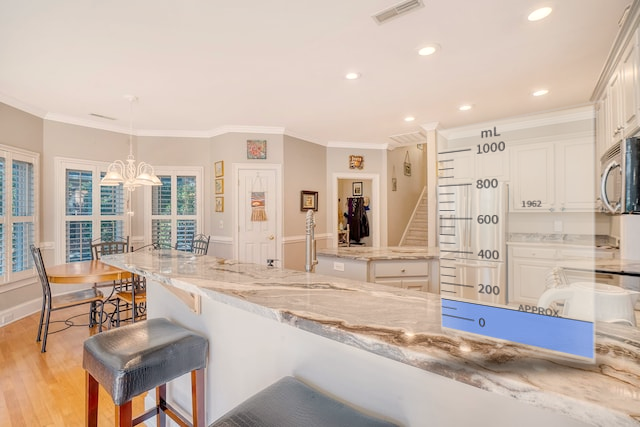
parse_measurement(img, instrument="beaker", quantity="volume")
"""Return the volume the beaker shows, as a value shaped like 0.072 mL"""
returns 100 mL
